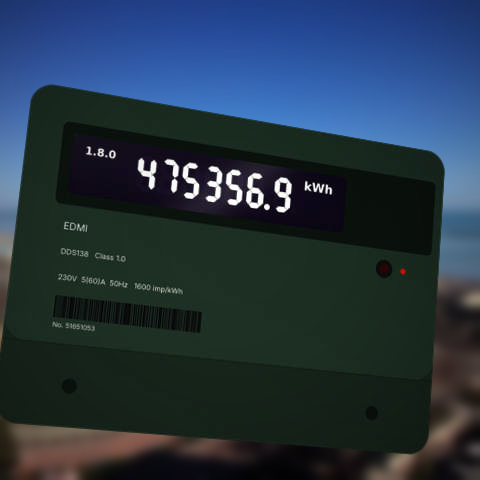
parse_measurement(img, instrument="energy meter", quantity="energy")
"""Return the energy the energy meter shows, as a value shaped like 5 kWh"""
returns 475356.9 kWh
